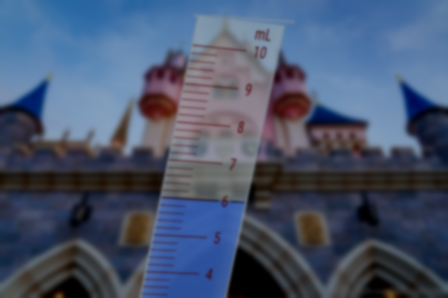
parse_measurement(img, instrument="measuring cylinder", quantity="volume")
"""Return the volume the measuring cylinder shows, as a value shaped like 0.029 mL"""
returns 6 mL
